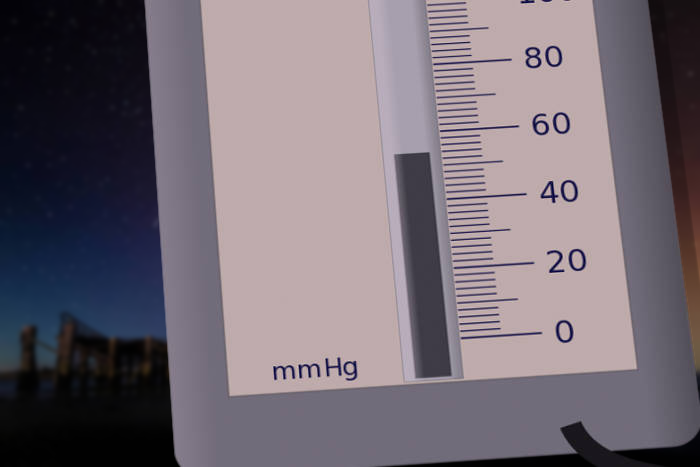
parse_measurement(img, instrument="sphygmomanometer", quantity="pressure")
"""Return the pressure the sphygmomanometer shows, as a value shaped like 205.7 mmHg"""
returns 54 mmHg
